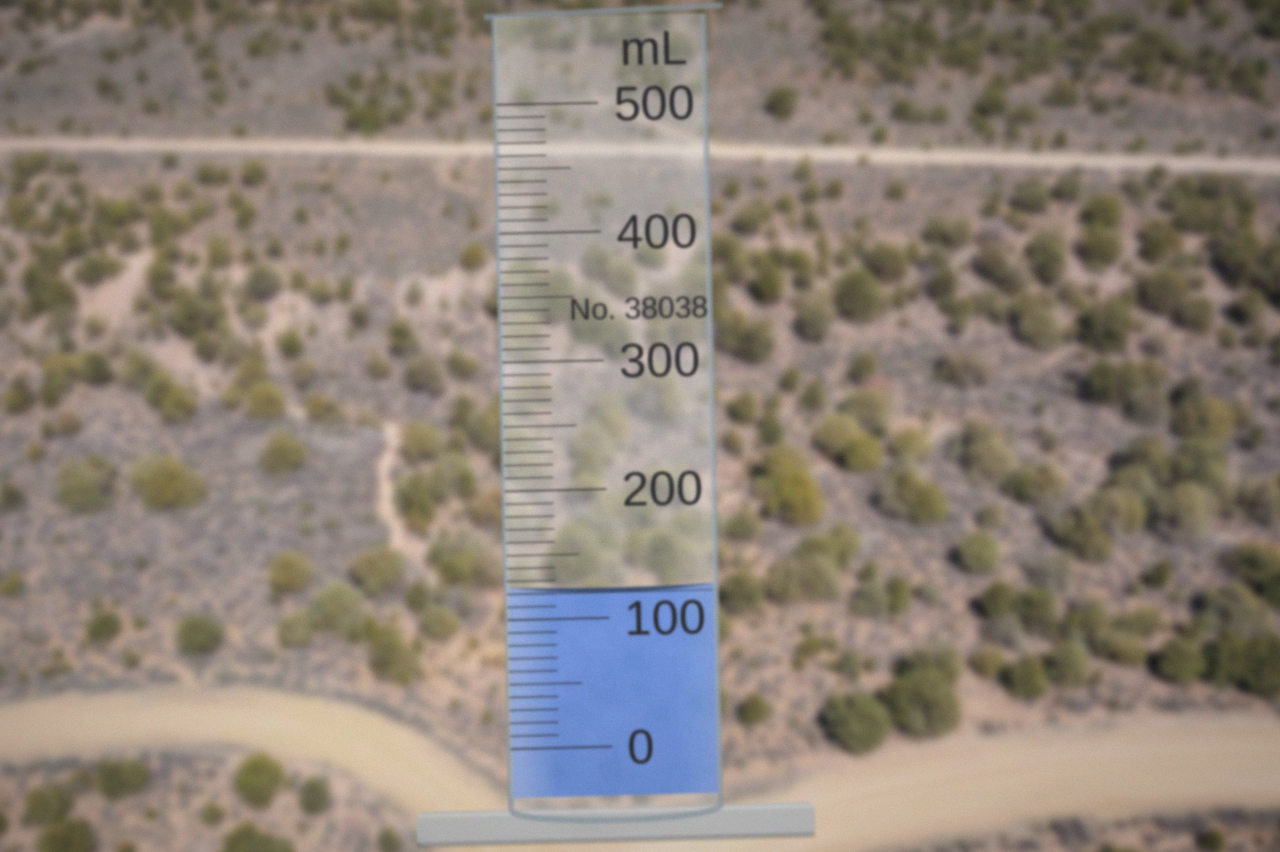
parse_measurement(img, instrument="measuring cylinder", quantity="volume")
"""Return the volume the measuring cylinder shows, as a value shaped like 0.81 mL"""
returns 120 mL
